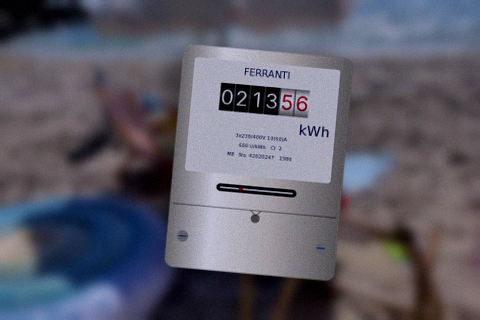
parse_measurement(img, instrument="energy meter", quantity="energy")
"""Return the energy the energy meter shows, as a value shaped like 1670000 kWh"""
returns 213.56 kWh
